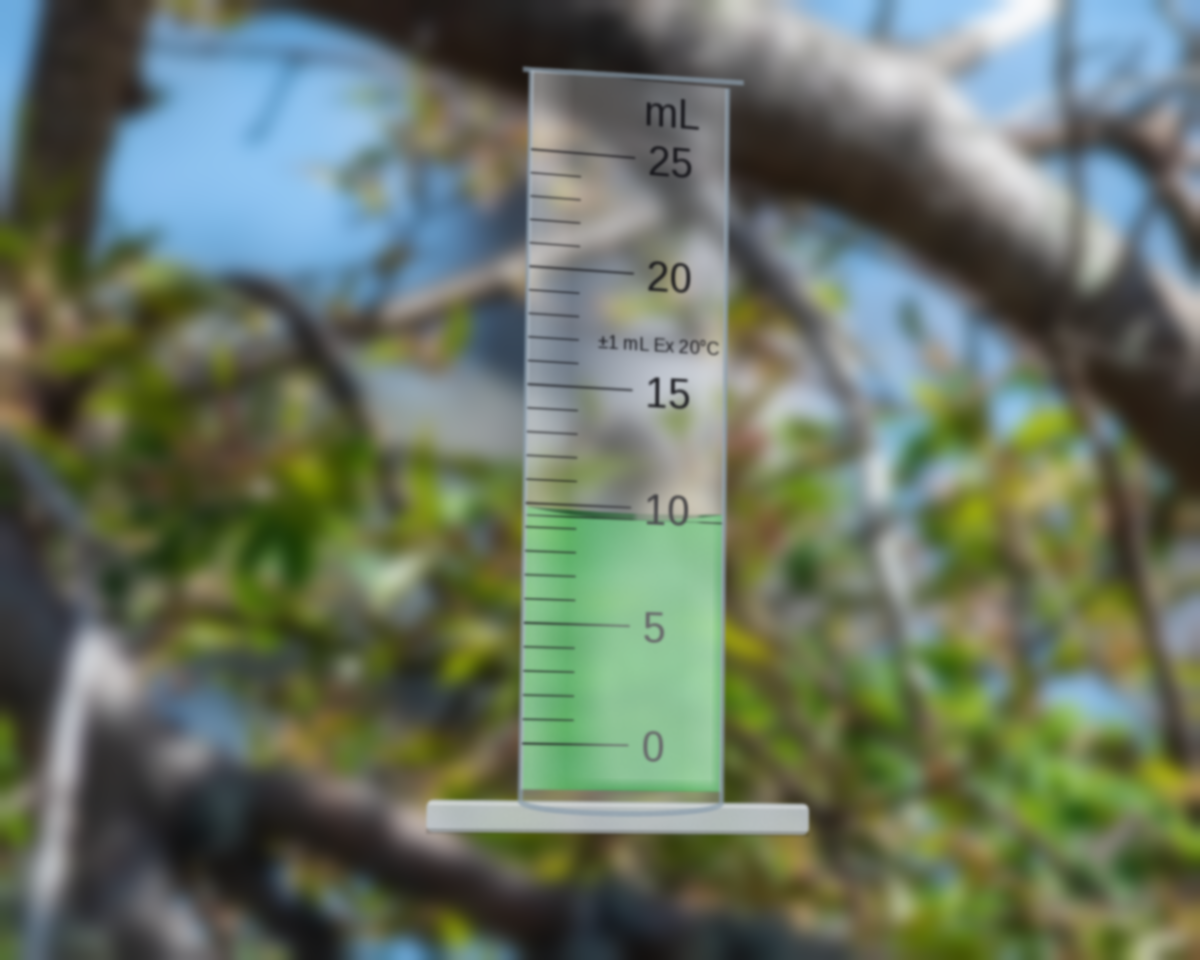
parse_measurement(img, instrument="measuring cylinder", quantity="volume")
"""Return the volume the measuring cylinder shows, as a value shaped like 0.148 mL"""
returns 9.5 mL
